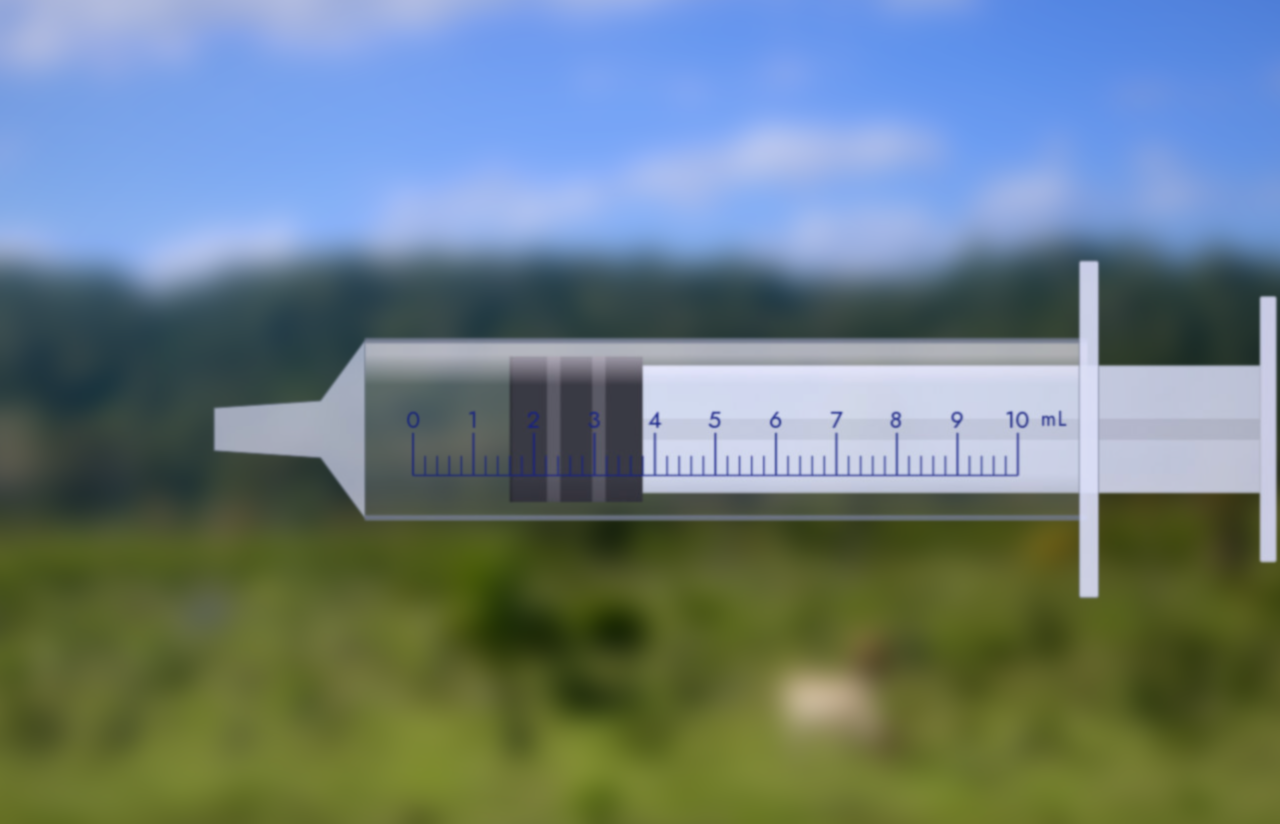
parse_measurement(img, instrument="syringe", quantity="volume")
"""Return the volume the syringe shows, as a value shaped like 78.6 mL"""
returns 1.6 mL
